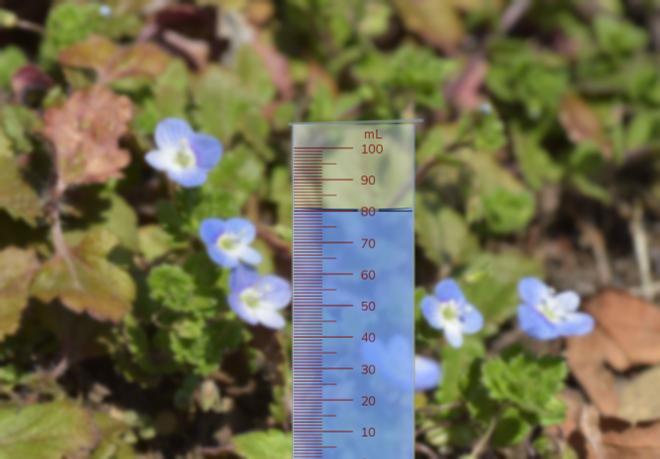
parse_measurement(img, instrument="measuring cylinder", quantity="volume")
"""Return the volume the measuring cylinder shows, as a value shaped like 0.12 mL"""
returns 80 mL
